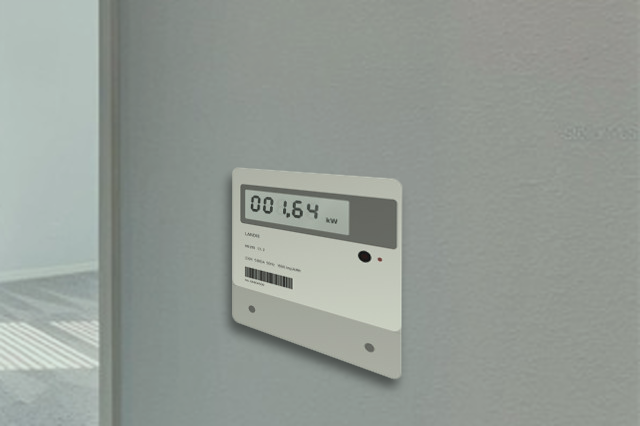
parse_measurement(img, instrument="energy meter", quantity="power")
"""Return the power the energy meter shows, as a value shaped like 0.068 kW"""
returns 1.64 kW
